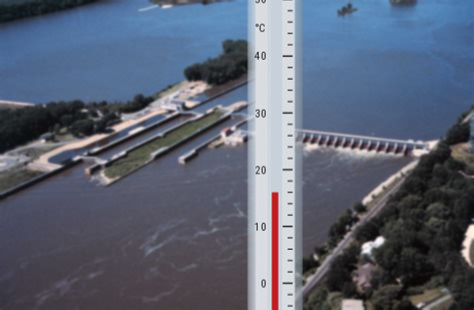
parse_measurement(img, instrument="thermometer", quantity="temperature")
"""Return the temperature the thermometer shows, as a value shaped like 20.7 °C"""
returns 16 °C
